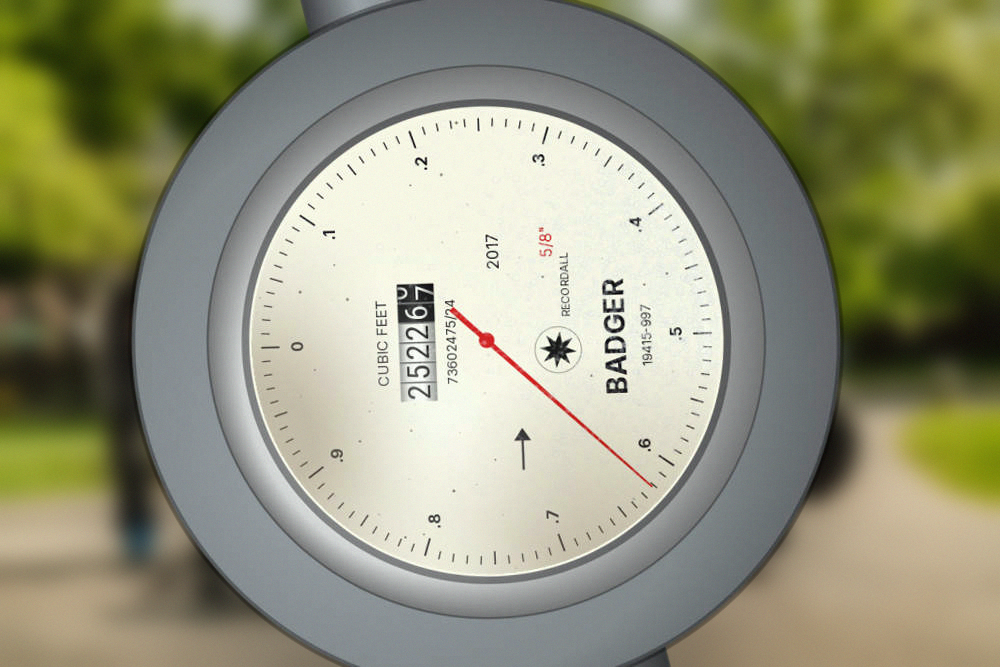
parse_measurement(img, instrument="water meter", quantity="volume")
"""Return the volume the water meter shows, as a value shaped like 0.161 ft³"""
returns 252266.62 ft³
